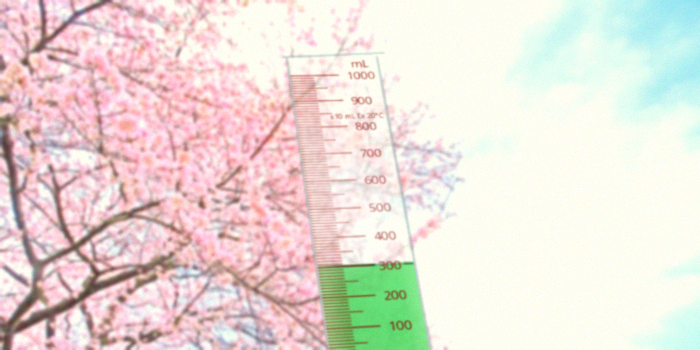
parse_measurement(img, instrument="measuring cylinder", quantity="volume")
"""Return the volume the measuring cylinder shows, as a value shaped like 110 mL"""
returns 300 mL
